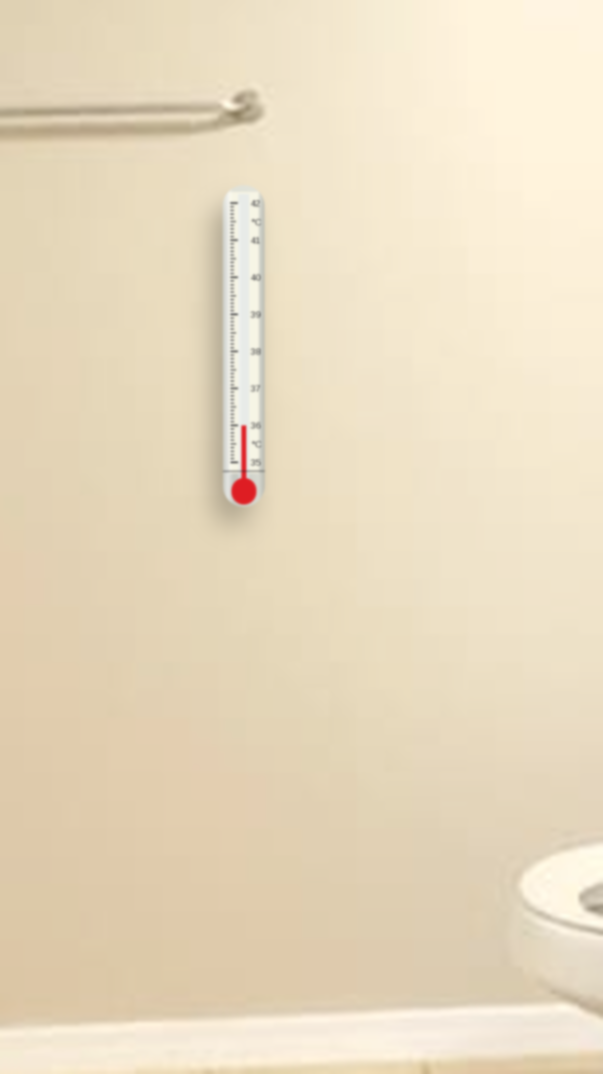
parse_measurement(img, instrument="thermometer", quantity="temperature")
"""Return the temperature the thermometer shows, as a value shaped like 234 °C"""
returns 36 °C
